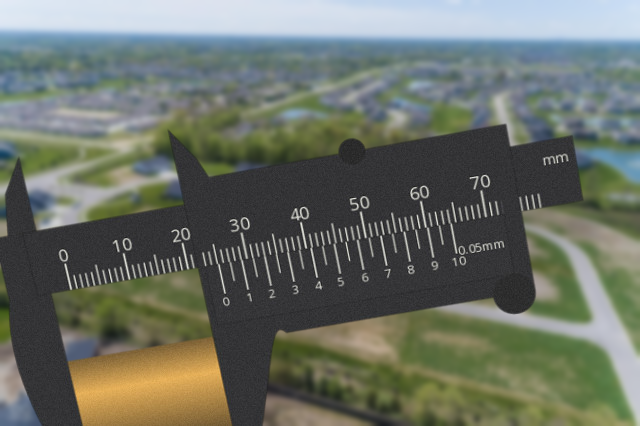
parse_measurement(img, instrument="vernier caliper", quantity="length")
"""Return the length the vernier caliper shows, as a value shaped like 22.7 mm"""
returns 25.2 mm
